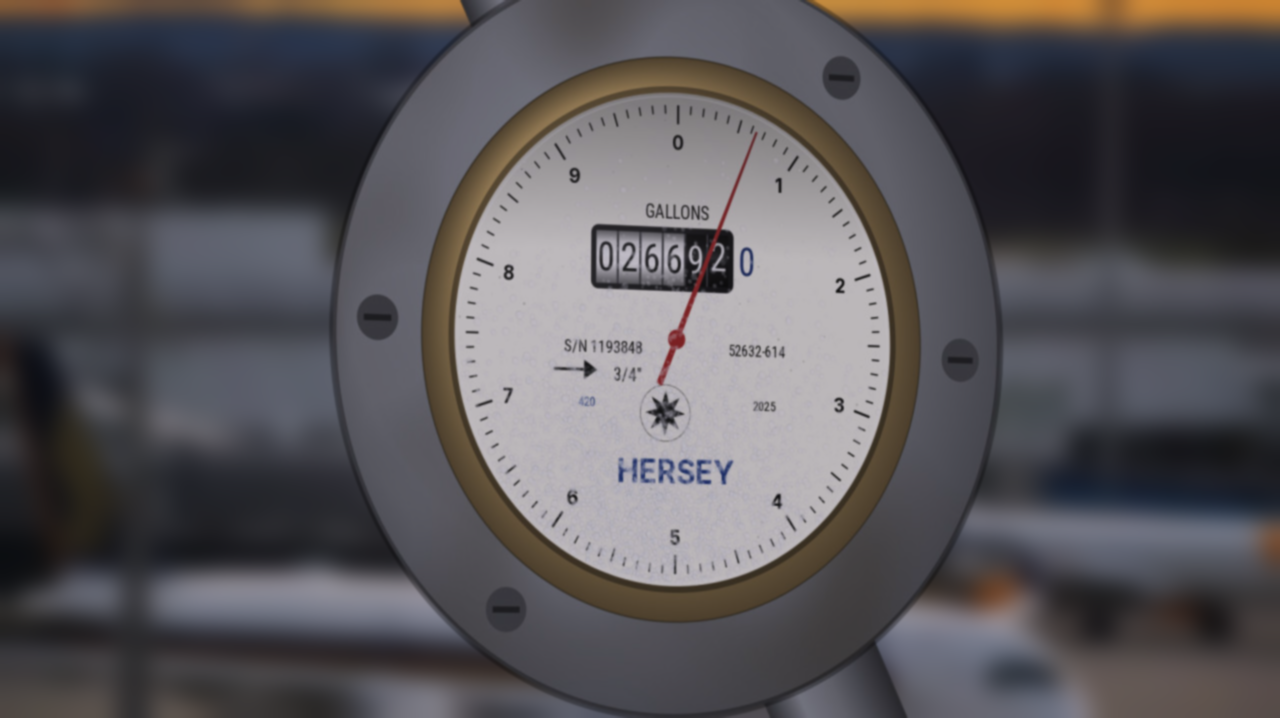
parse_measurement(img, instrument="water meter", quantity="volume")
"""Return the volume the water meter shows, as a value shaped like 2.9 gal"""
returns 266920.6 gal
